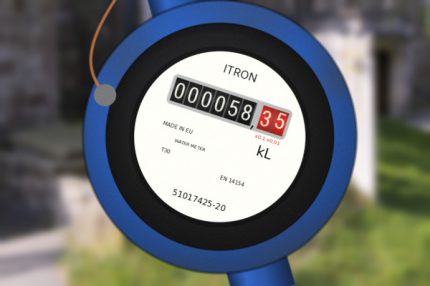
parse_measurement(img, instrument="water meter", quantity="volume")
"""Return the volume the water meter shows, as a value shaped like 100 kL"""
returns 58.35 kL
